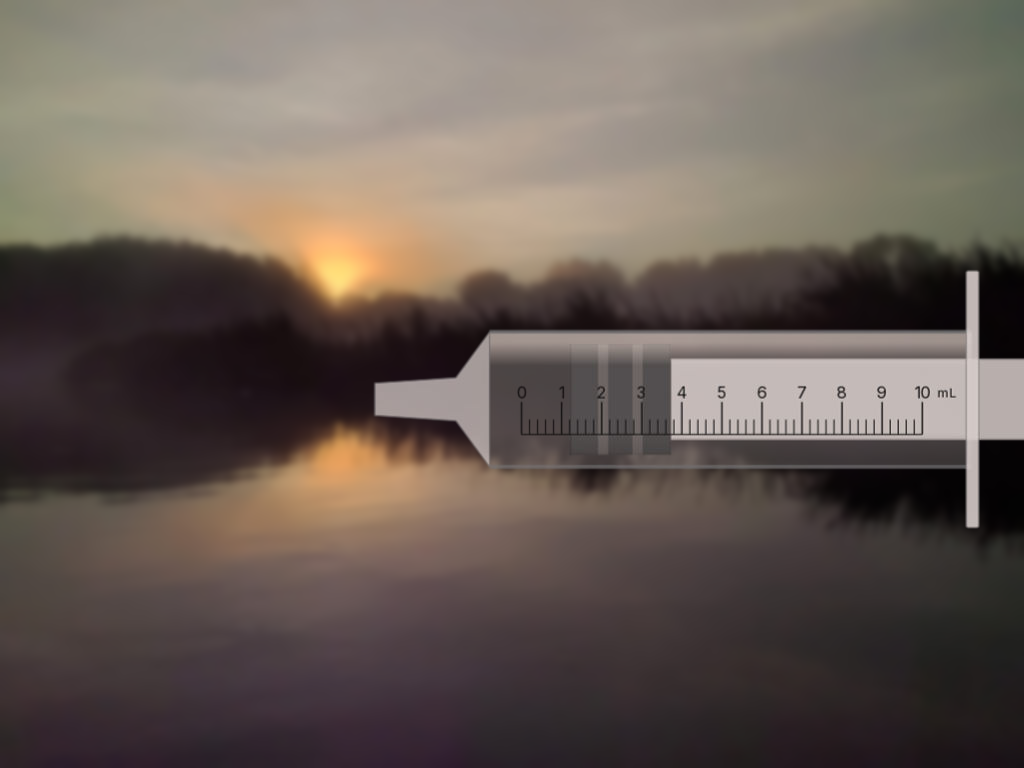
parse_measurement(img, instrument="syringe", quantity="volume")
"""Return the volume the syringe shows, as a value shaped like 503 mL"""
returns 1.2 mL
